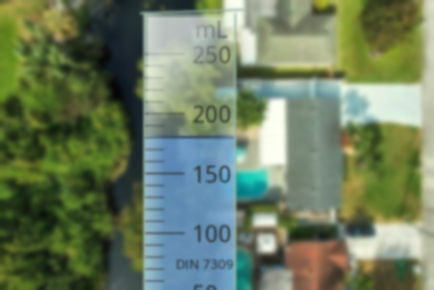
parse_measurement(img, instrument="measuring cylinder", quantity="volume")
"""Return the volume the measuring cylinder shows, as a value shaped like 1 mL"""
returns 180 mL
